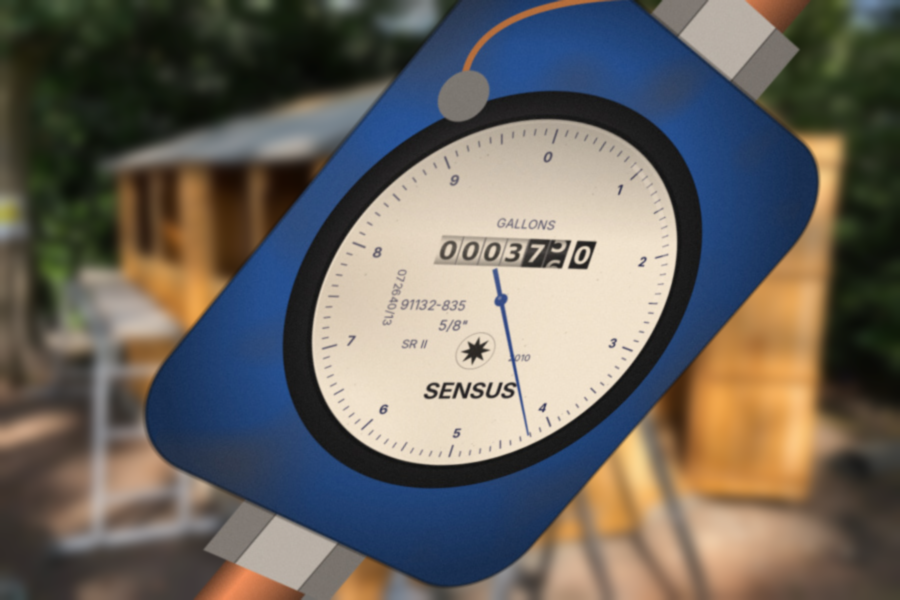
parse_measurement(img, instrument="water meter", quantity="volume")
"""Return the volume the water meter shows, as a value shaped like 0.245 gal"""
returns 3754.2 gal
